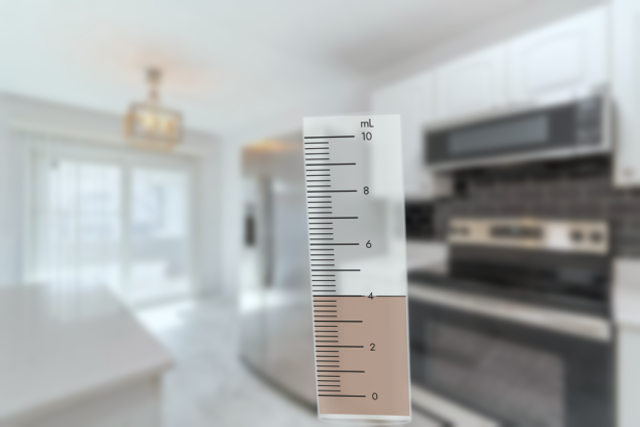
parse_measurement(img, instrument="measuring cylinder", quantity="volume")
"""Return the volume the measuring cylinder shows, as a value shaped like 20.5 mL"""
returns 4 mL
